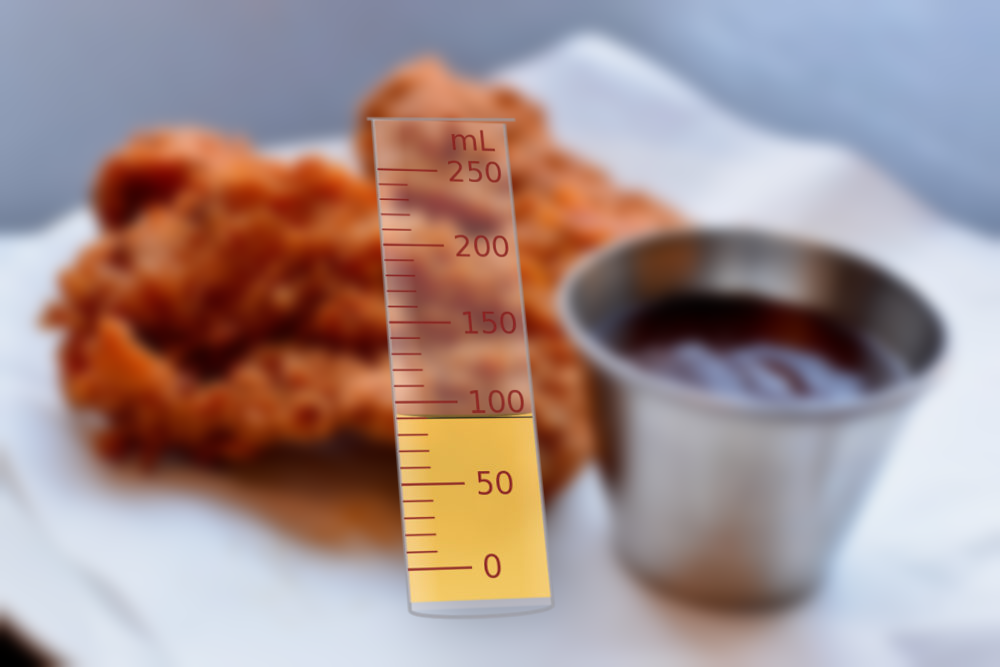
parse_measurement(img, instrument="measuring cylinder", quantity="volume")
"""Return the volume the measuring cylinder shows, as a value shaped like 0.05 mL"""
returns 90 mL
